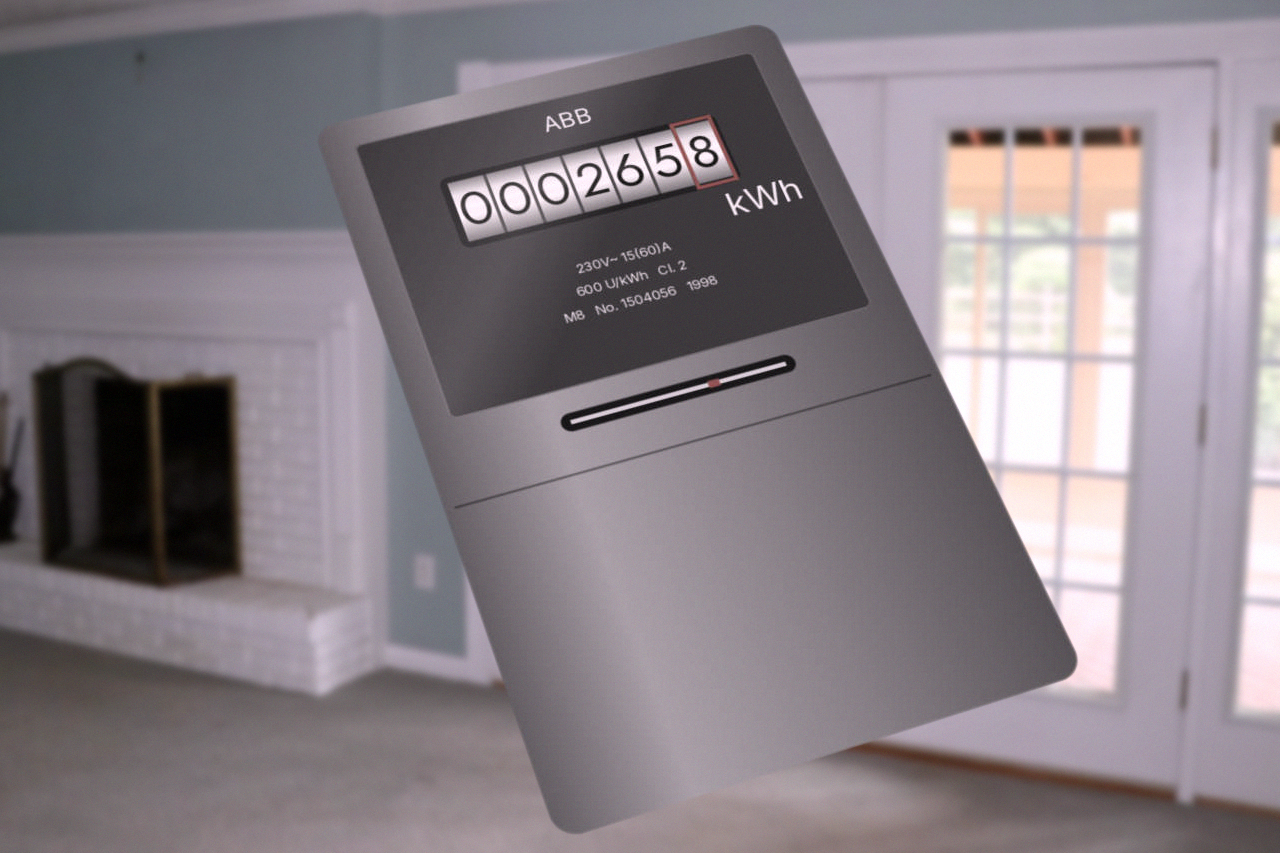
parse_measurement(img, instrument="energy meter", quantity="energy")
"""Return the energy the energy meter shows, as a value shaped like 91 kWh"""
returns 265.8 kWh
